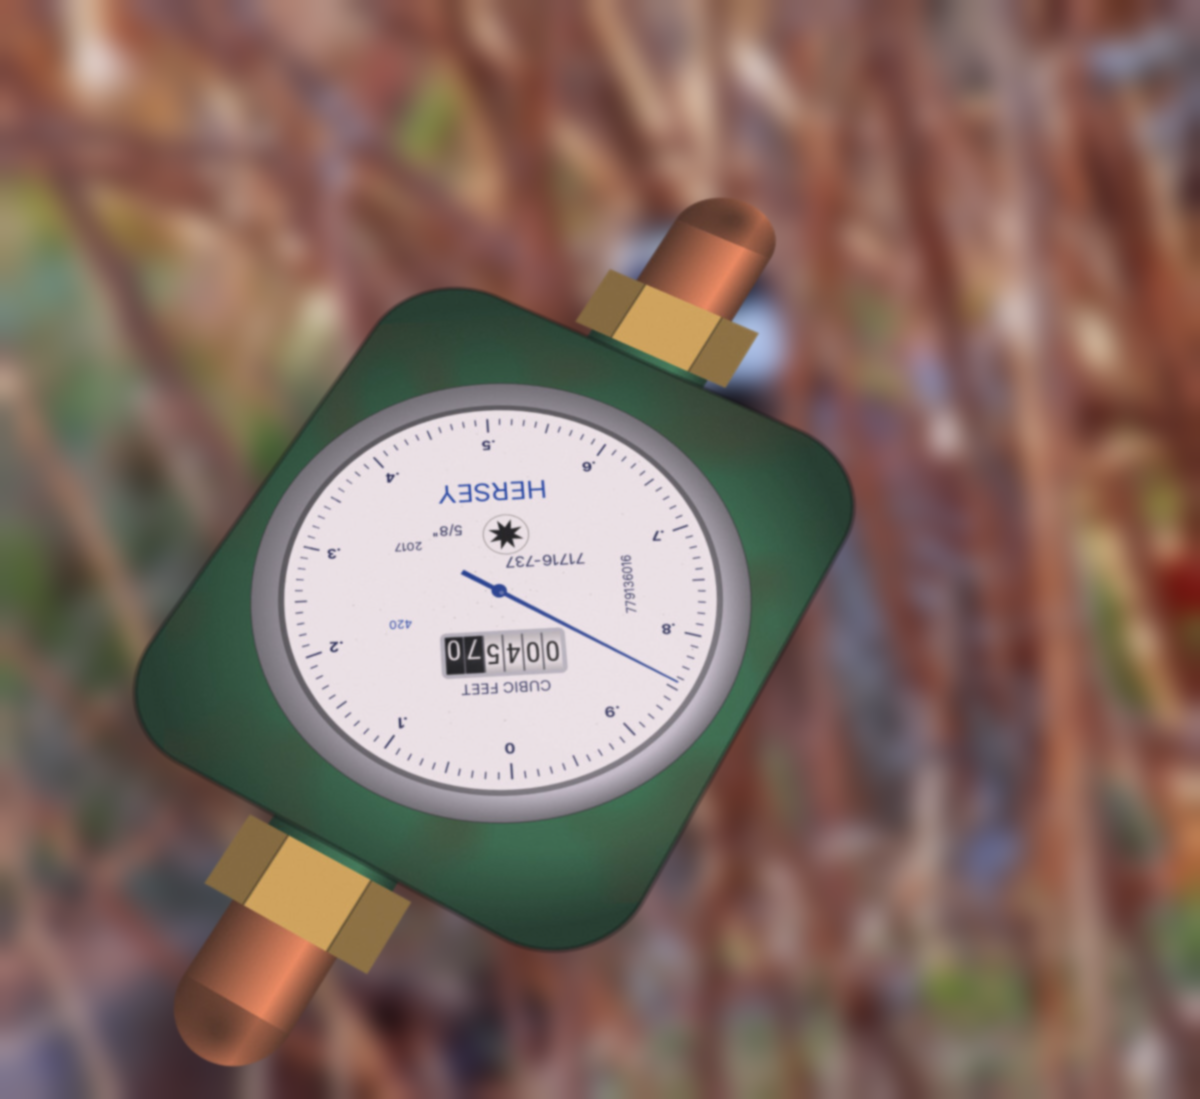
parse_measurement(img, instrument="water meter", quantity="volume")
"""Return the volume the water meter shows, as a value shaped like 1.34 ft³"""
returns 4569.84 ft³
